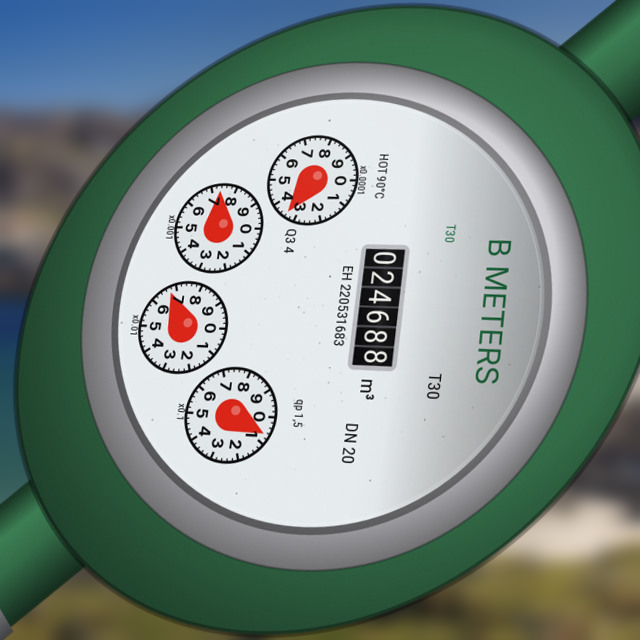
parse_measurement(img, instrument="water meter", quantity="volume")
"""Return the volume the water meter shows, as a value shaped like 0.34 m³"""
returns 24688.0673 m³
